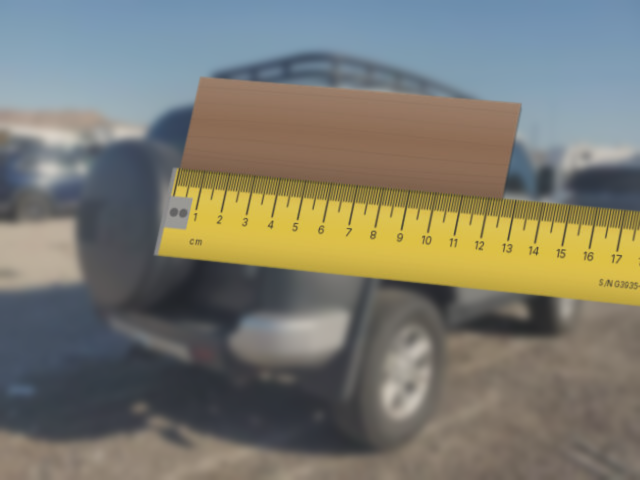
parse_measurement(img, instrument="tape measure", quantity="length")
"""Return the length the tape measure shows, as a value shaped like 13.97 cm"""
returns 12.5 cm
